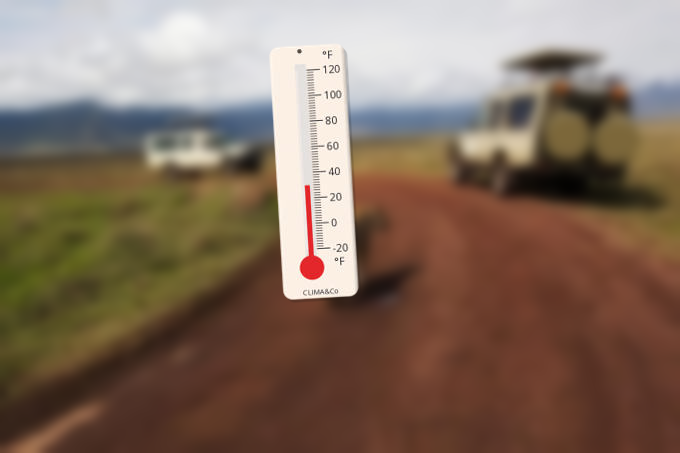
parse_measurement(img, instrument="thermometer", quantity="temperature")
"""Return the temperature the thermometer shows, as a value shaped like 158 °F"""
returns 30 °F
